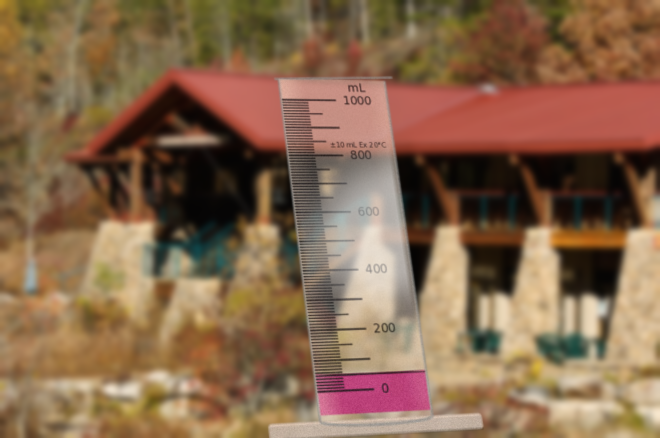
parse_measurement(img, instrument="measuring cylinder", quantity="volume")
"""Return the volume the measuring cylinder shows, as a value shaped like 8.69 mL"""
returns 50 mL
